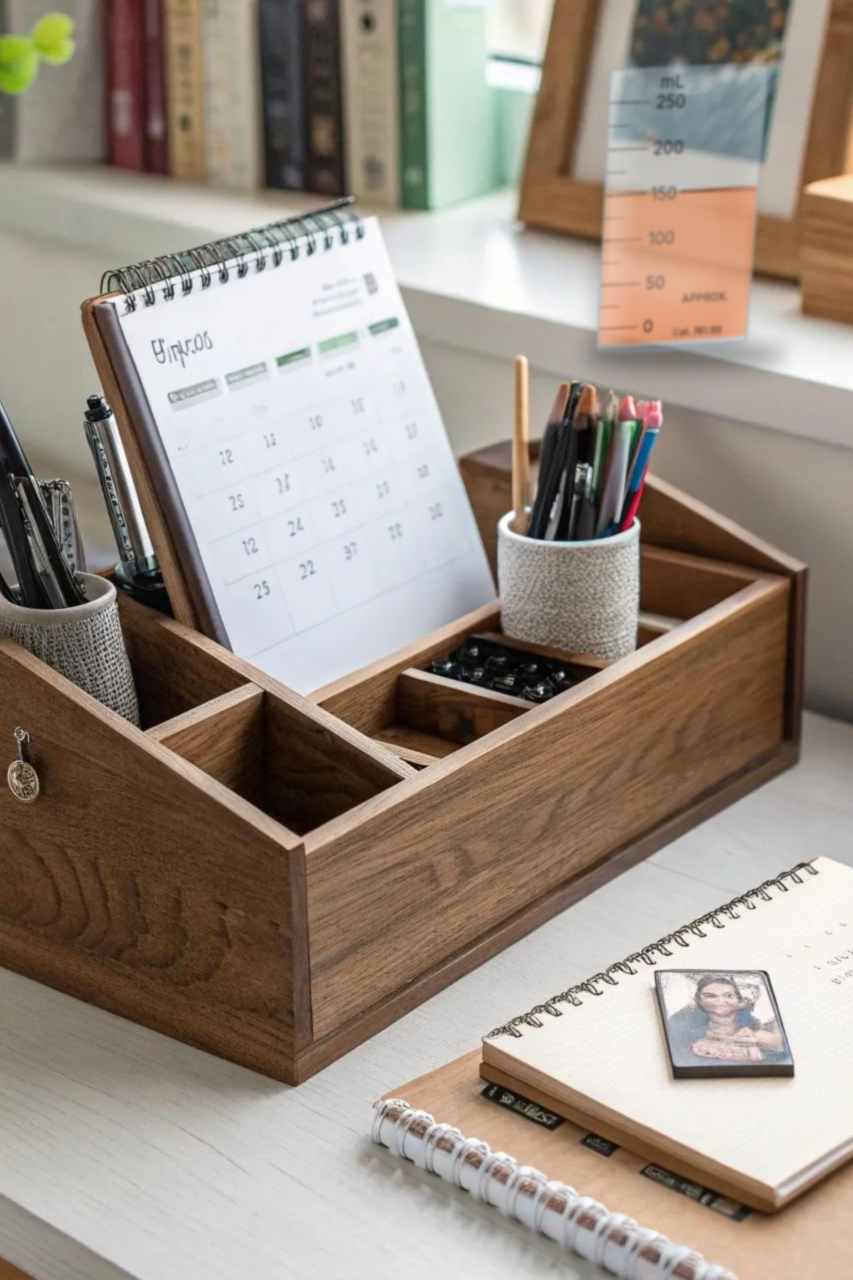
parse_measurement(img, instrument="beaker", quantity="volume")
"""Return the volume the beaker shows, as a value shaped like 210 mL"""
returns 150 mL
